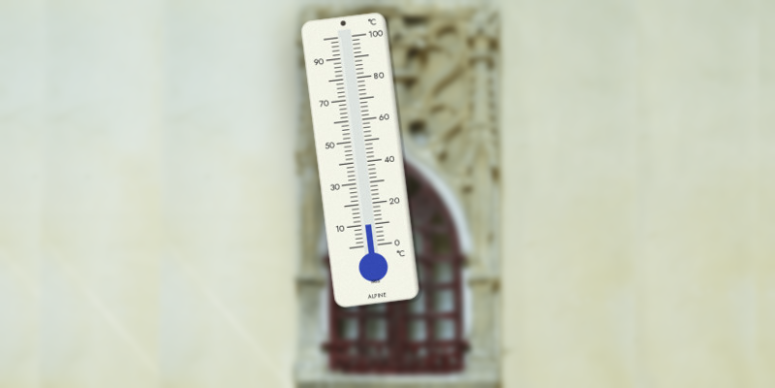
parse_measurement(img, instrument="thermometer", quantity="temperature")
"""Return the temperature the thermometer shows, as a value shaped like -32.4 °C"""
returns 10 °C
